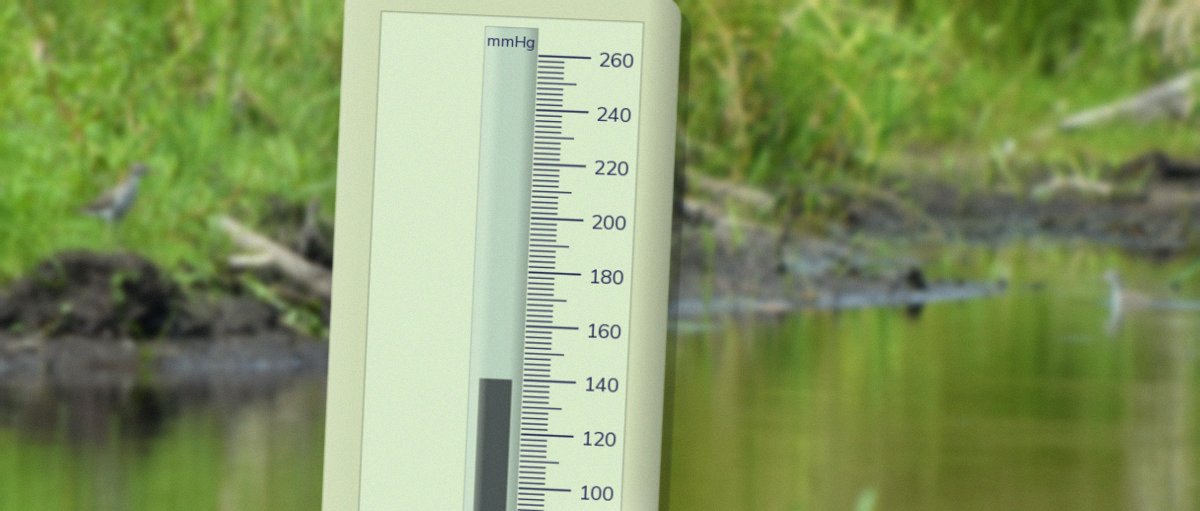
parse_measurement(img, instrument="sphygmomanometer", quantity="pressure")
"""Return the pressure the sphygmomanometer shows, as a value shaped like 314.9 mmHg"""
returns 140 mmHg
